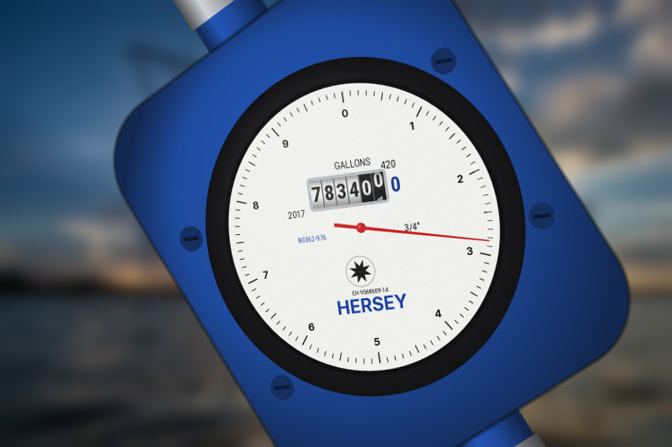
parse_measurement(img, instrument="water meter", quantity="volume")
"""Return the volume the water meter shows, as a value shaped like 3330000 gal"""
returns 7834002.8 gal
